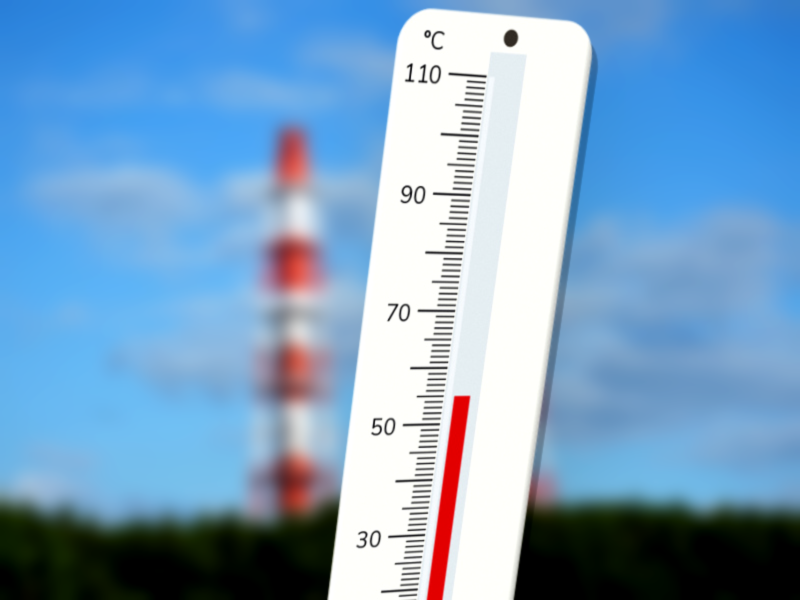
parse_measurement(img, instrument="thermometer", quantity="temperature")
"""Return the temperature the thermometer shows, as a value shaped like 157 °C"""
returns 55 °C
